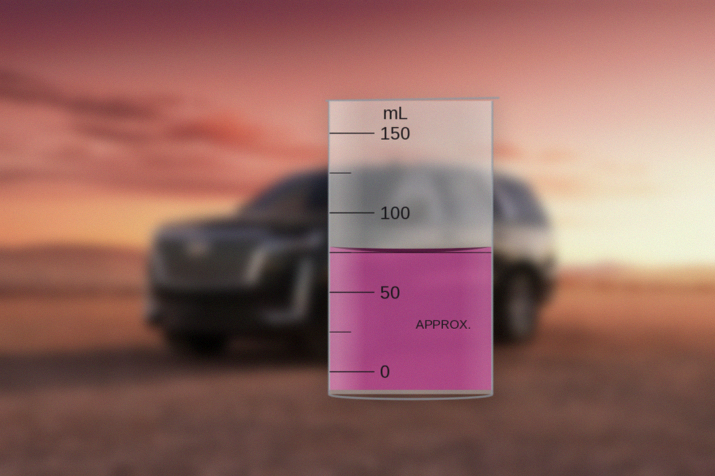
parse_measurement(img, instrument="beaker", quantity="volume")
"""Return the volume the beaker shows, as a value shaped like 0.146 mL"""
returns 75 mL
